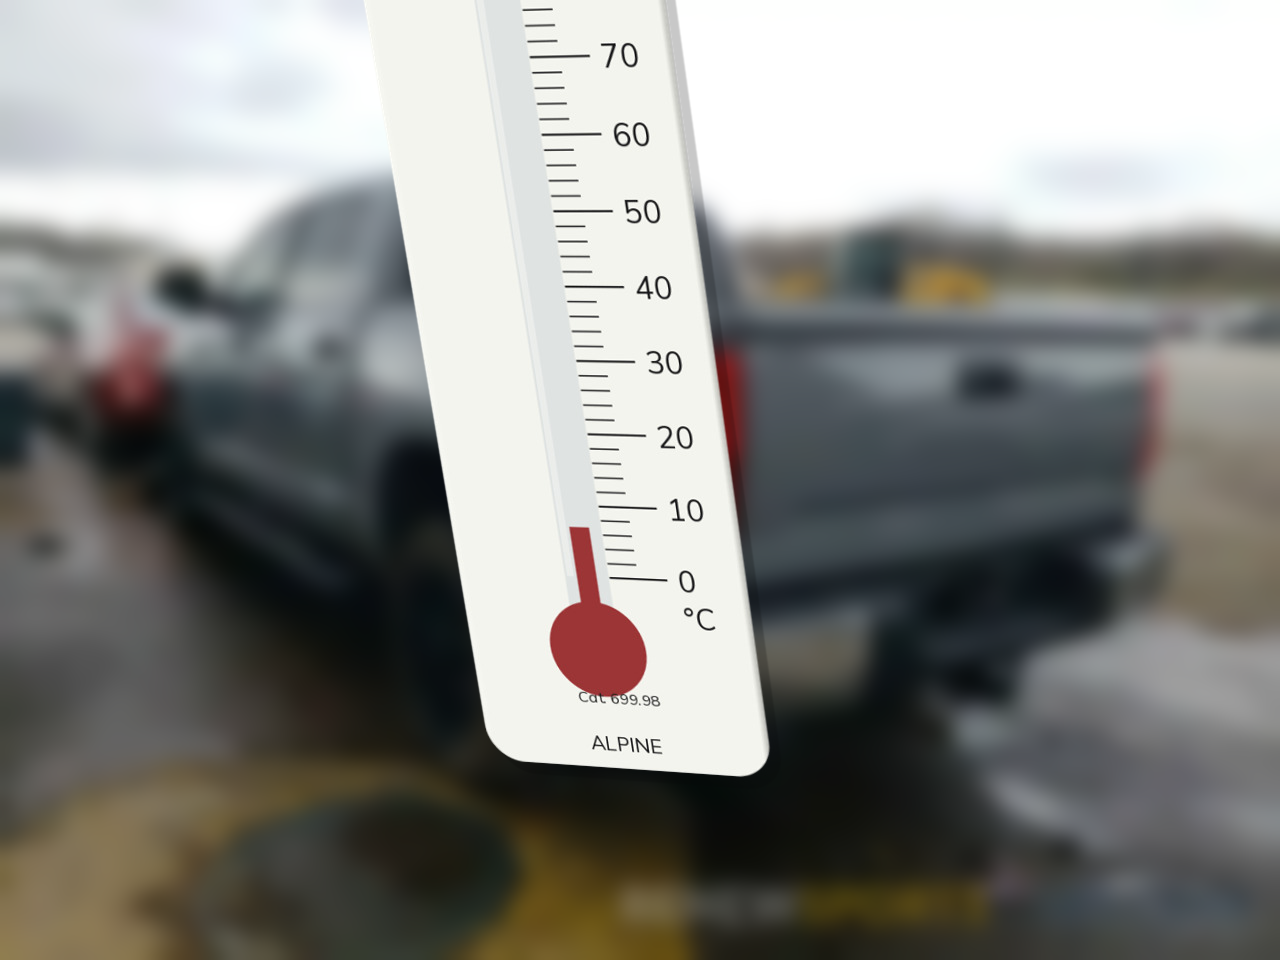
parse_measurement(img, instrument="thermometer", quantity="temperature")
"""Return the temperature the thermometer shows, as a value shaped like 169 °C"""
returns 7 °C
